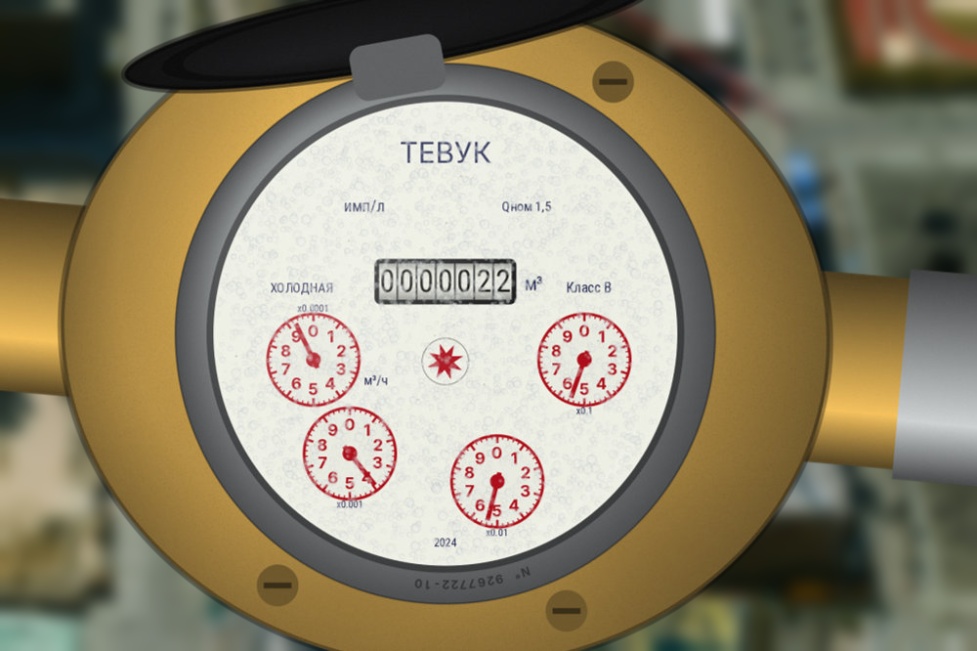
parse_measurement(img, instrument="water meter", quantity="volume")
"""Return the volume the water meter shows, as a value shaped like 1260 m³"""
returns 22.5539 m³
